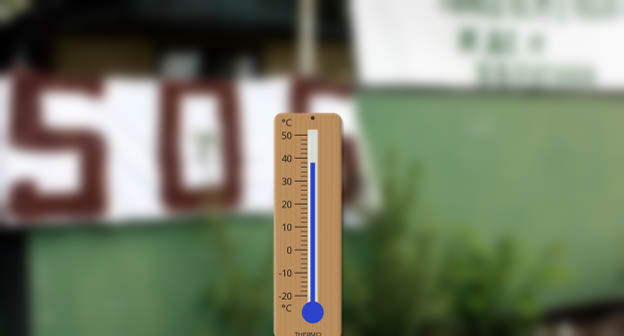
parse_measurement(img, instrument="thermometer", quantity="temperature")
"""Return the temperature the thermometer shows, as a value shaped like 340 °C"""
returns 38 °C
